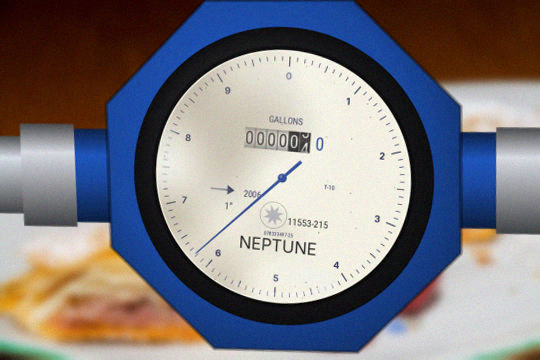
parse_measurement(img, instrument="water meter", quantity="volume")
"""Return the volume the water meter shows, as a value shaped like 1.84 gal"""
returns 36.2 gal
